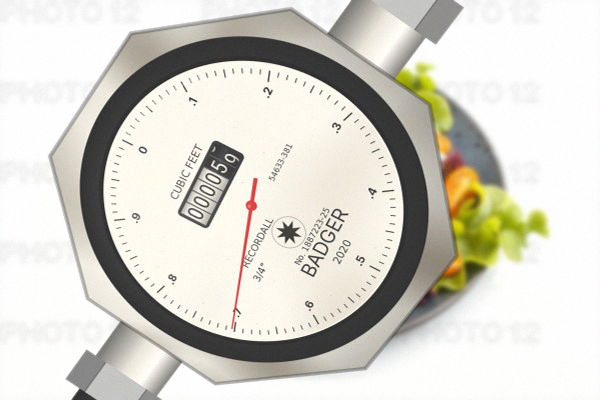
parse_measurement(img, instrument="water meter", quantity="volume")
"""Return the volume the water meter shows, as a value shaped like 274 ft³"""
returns 58.70 ft³
